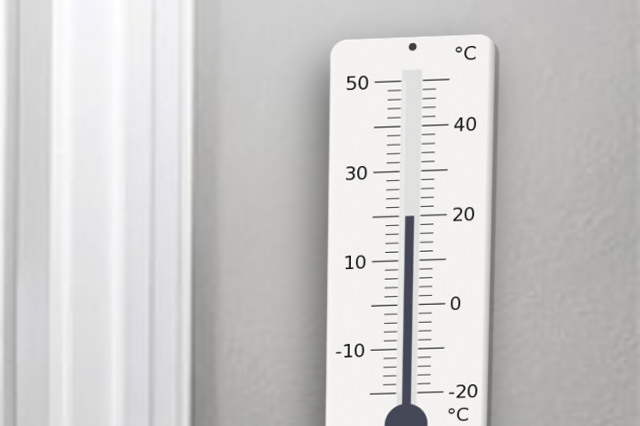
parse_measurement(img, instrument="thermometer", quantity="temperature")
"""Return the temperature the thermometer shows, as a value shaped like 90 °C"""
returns 20 °C
